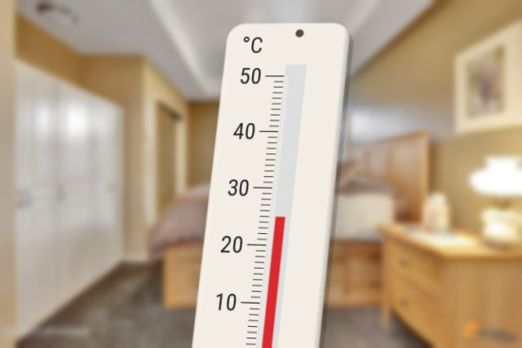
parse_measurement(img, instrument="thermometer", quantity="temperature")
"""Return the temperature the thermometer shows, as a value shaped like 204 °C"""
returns 25 °C
